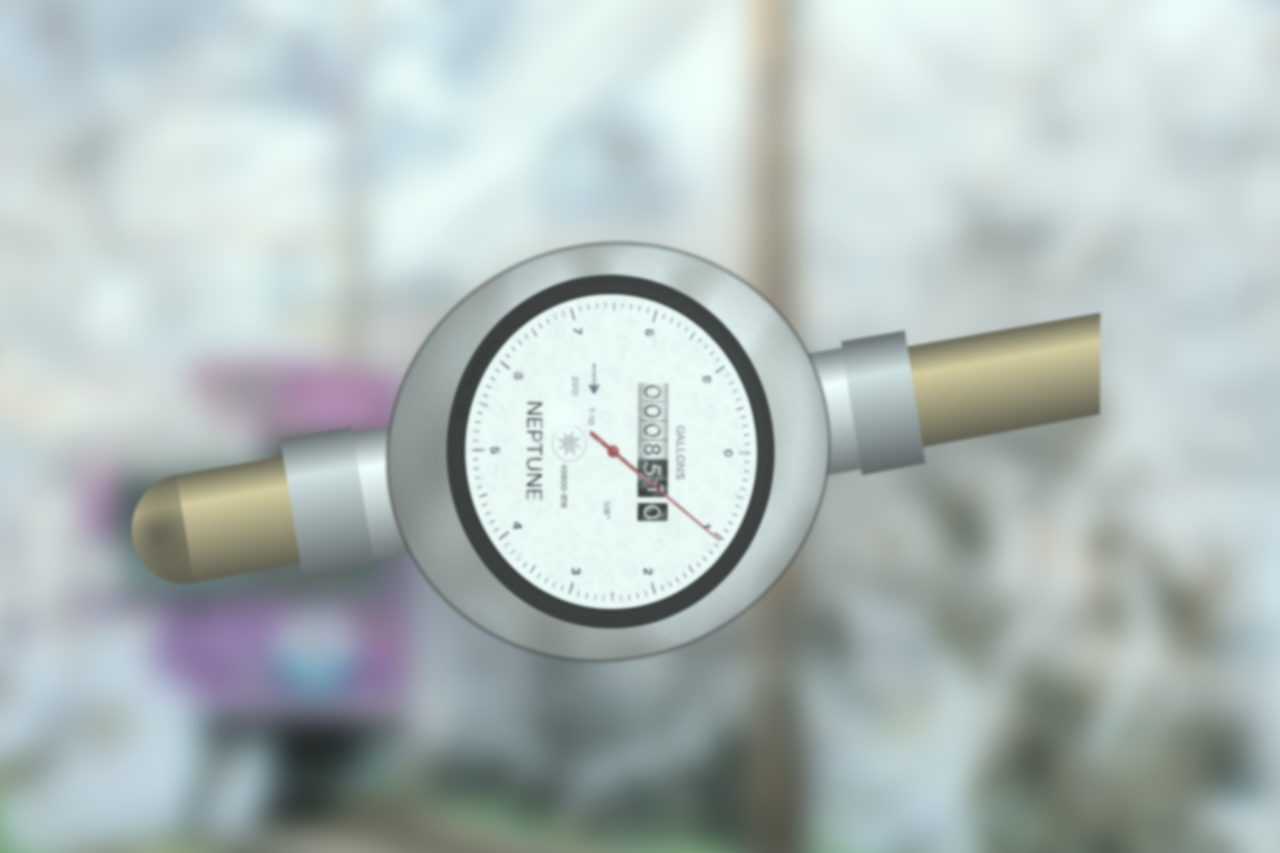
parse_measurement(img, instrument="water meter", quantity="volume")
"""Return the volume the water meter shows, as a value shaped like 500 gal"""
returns 8511.0 gal
